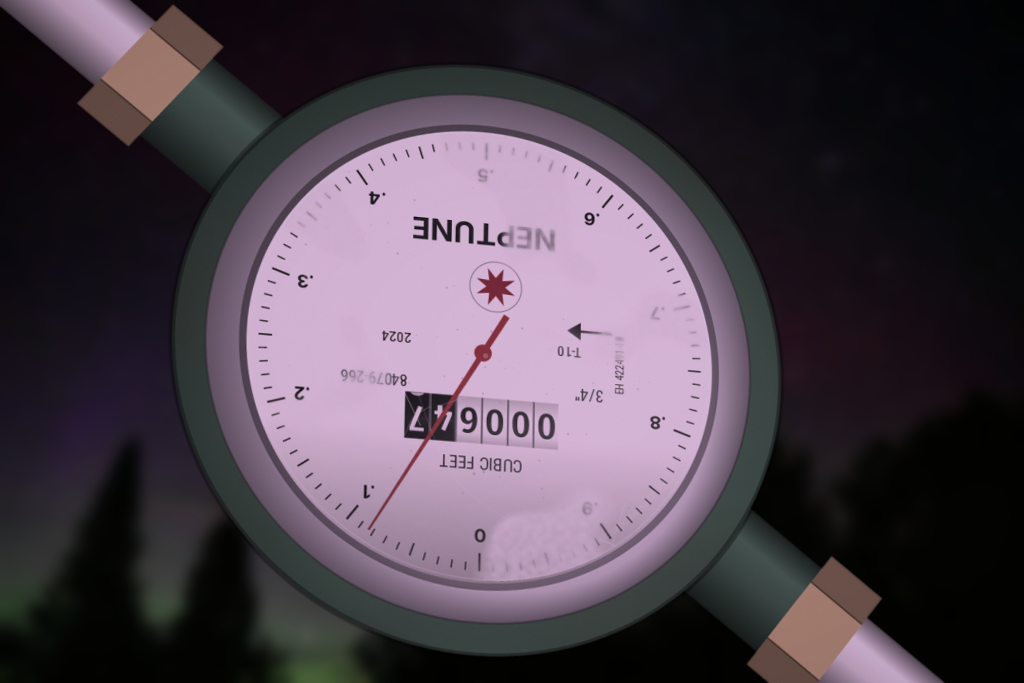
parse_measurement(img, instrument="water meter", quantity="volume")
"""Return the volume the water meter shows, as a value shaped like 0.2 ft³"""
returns 647.08 ft³
